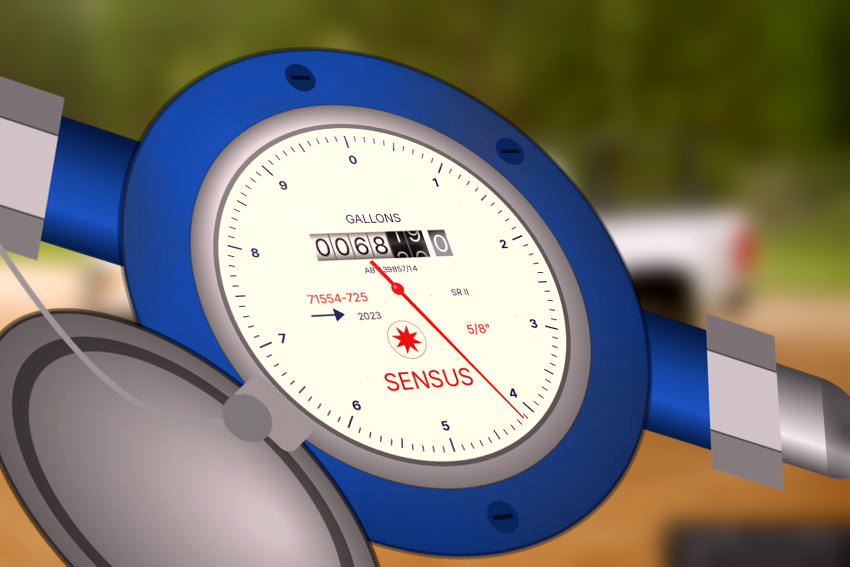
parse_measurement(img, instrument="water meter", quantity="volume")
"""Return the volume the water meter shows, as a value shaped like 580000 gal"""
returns 68194.1 gal
